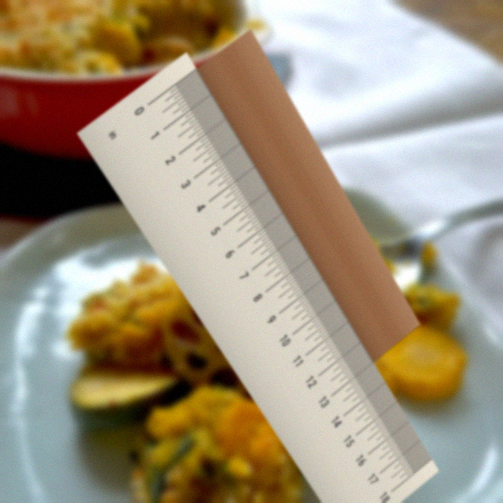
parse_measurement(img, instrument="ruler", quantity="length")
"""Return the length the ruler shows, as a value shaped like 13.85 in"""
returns 13 in
